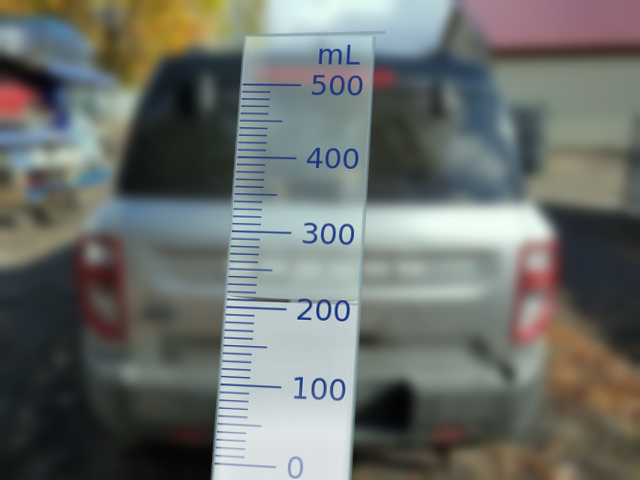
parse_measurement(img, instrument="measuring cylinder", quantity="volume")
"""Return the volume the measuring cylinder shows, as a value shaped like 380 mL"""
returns 210 mL
